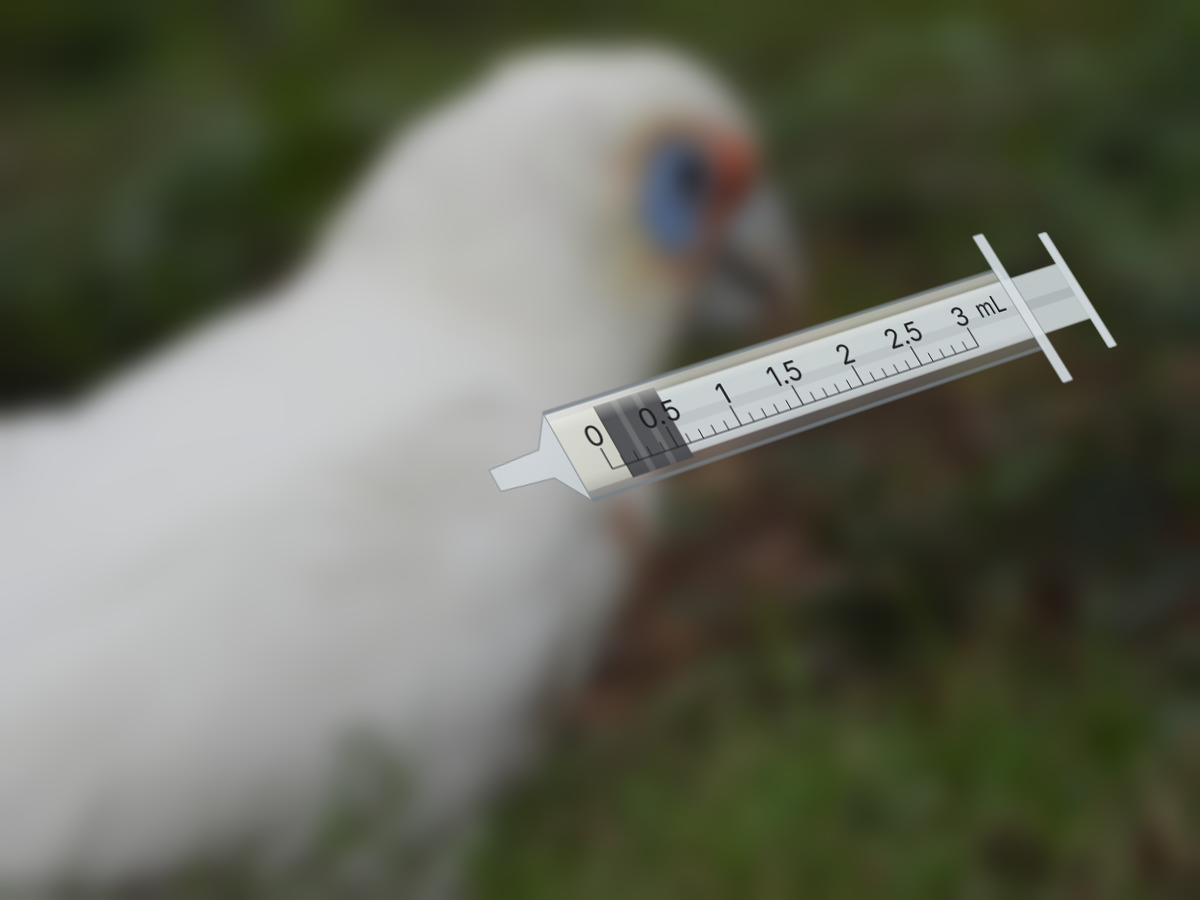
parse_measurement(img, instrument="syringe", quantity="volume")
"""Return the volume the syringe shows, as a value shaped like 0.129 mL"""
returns 0.1 mL
